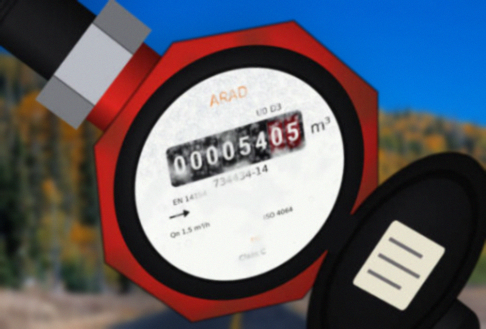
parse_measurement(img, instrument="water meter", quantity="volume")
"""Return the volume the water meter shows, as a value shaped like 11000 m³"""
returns 54.05 m³
